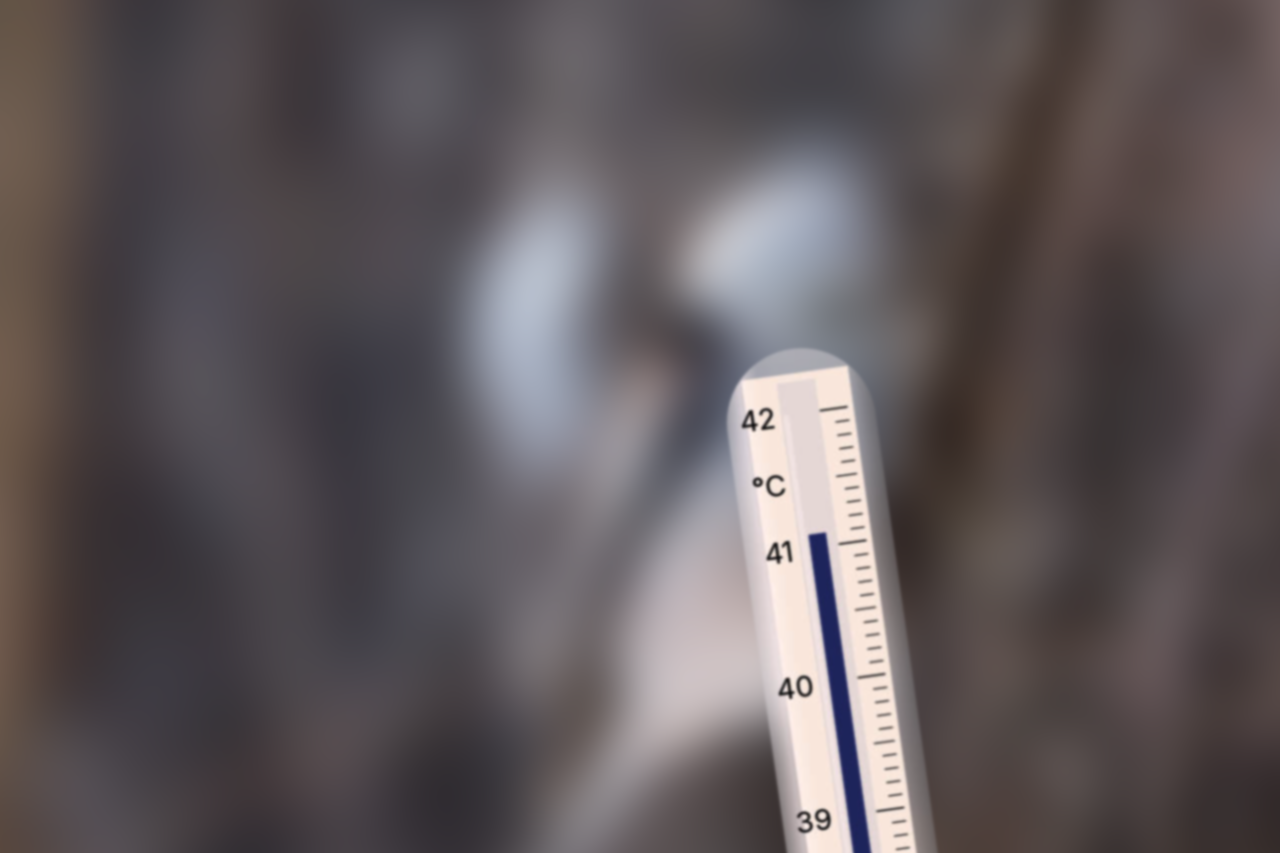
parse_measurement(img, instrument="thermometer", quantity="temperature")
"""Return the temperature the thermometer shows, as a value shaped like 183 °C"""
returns 41.1 °C
